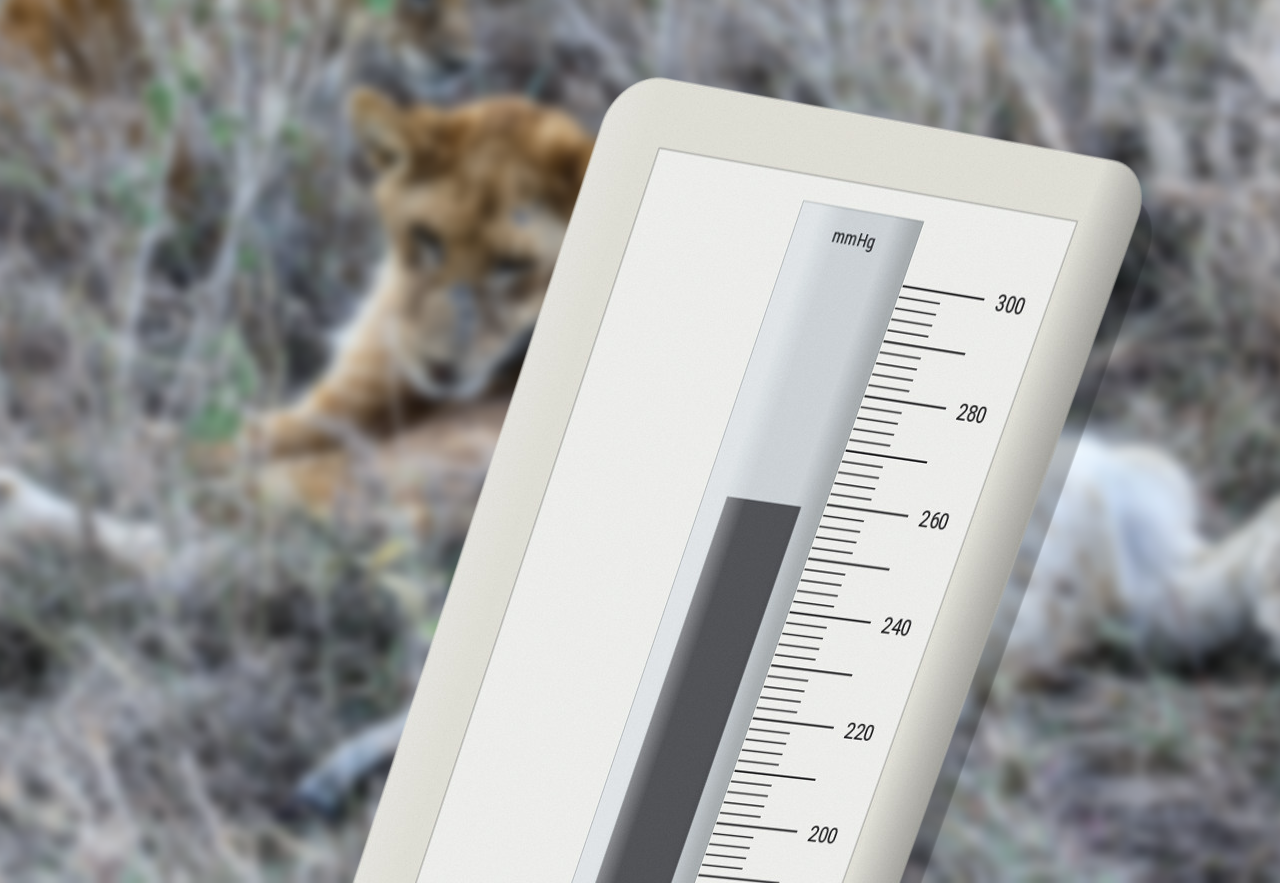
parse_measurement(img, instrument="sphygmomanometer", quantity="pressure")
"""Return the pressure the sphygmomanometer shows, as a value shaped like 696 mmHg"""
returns 259 mmHg
